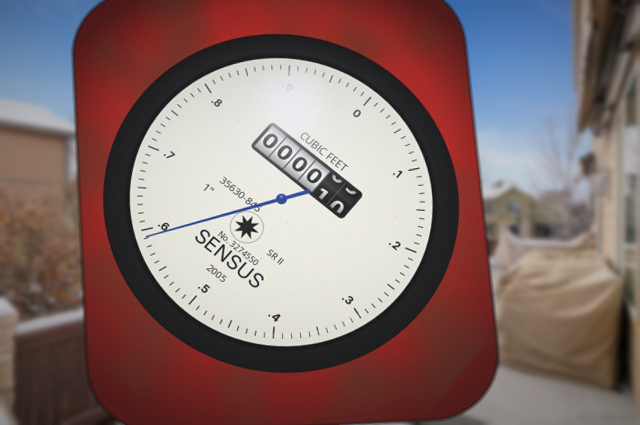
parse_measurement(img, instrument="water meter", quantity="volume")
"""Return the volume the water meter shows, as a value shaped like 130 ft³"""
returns 9.59 ft³
